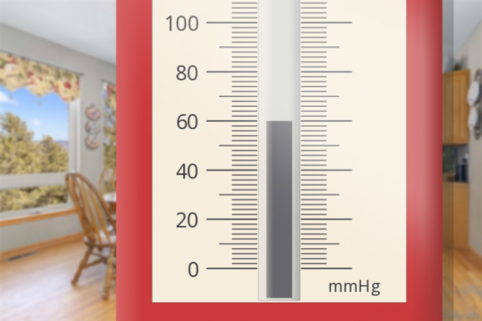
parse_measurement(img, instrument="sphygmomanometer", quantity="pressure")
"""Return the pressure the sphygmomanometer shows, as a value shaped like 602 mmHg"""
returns 60 mmHg
